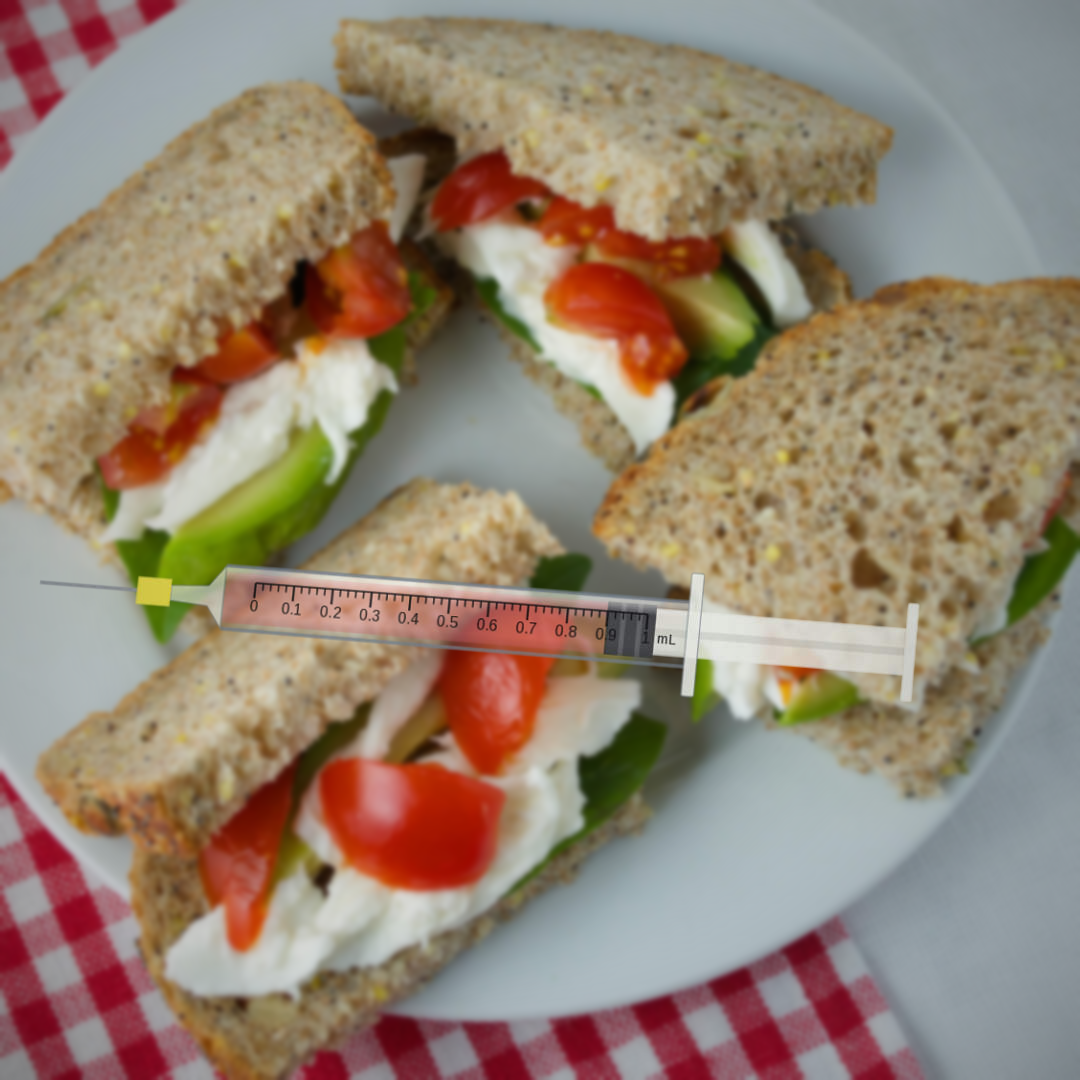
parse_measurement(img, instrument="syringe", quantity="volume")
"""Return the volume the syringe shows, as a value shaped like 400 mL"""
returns 0.9 mL
